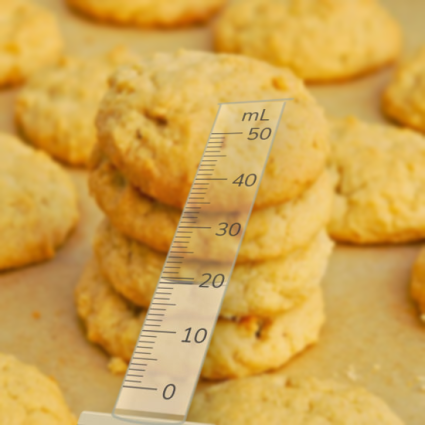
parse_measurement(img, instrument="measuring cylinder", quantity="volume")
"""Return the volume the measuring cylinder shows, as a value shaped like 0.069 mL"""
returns 19 mL
